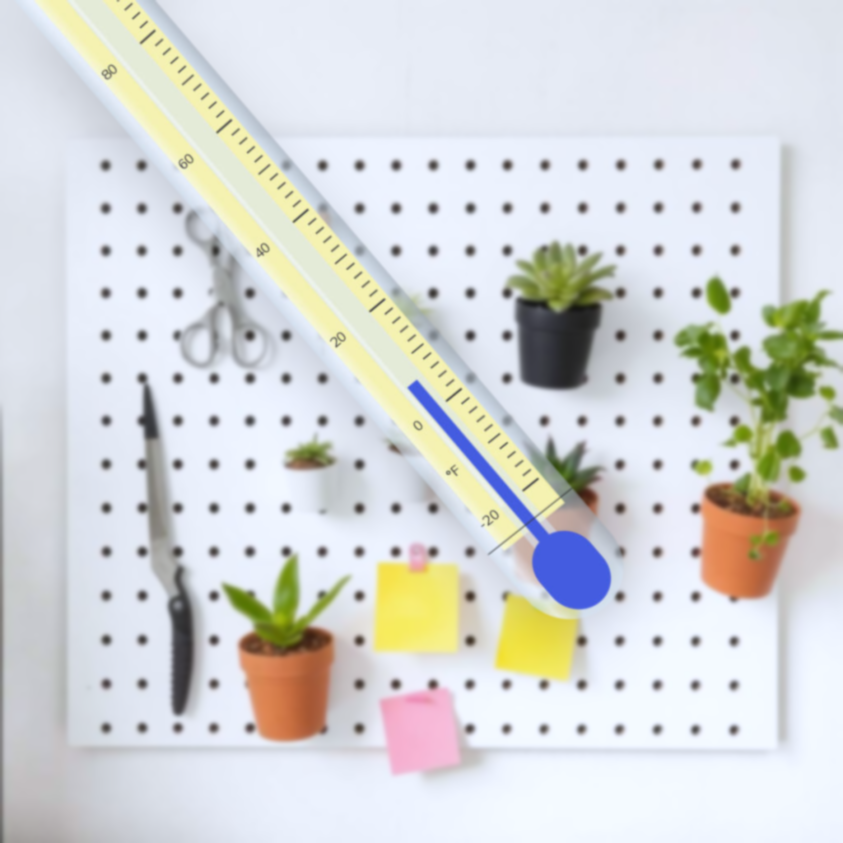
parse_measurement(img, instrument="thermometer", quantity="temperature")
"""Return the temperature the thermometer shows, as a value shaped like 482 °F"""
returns 6 °F
